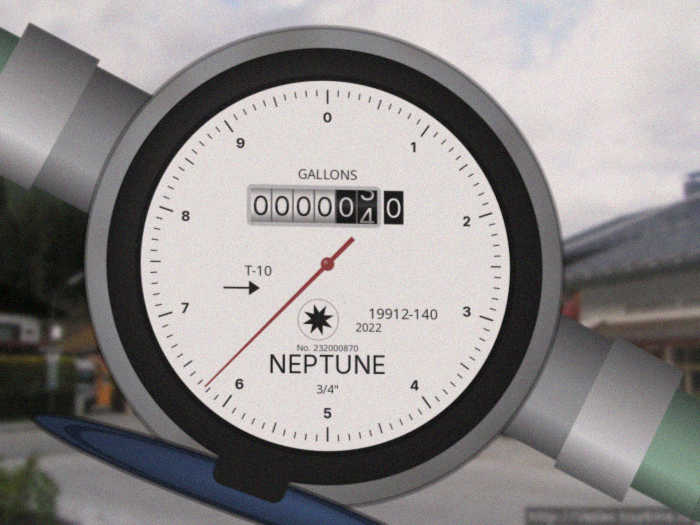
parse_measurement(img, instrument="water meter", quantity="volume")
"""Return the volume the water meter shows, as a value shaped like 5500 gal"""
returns 36.2 gal
